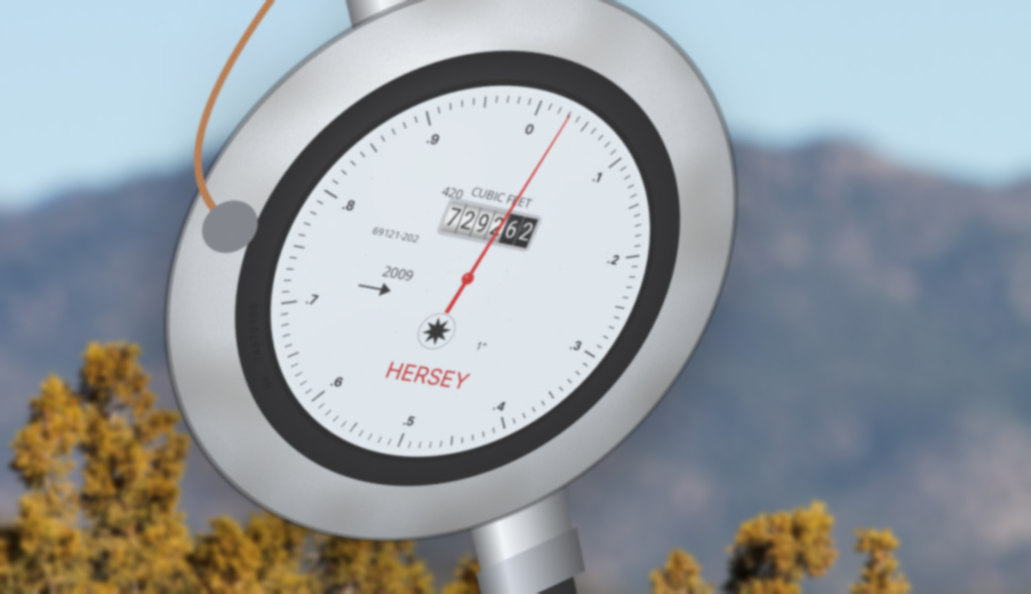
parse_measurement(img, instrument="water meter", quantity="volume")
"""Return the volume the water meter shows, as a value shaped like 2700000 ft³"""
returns 729262.03 ft³
